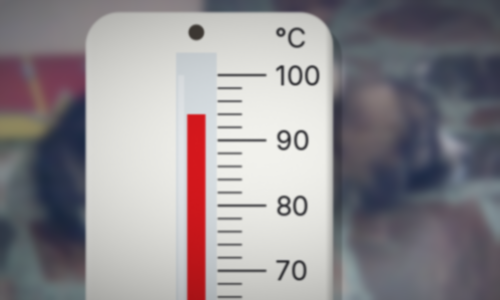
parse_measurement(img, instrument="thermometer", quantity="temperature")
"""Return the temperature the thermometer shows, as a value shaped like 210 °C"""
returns 94 °C
